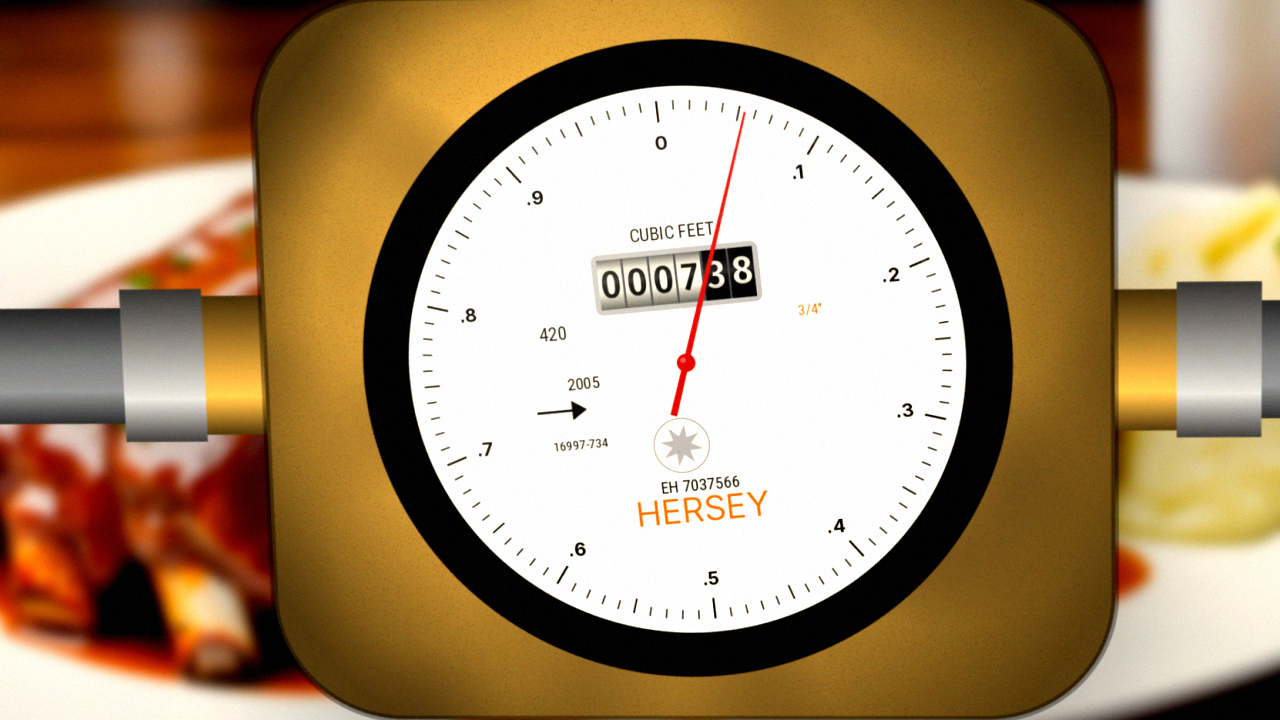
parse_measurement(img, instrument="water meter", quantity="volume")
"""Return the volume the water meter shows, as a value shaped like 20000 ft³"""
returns 738.05 ft³
